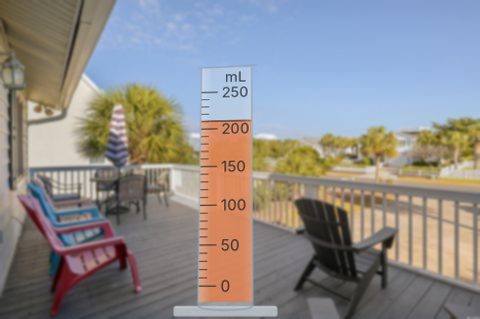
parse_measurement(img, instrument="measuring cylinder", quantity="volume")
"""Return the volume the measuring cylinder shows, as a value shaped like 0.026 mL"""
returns 210 mL
